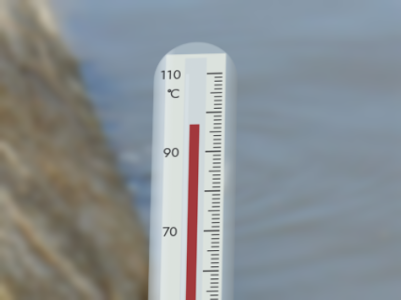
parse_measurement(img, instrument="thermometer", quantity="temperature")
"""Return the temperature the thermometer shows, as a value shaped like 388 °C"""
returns 97 °C
